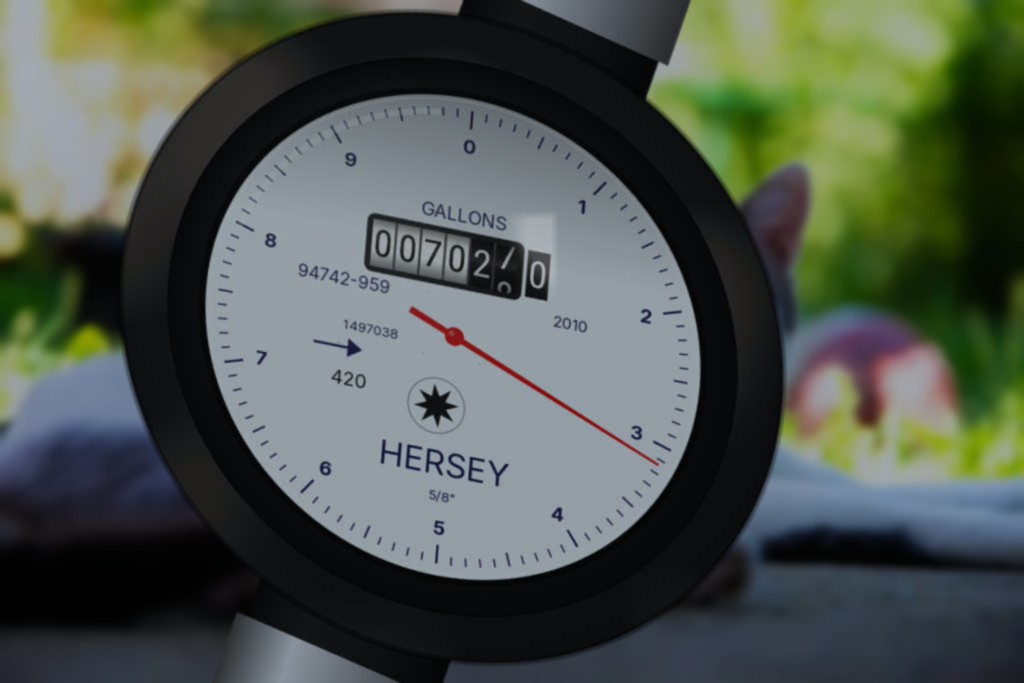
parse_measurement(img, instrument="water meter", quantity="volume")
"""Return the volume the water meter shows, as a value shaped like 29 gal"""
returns 70273.1 gal
